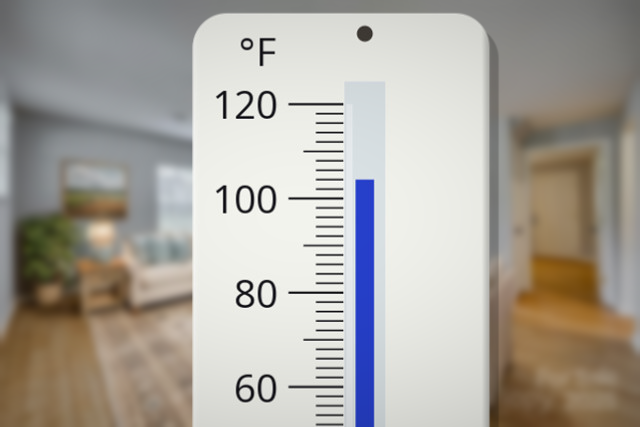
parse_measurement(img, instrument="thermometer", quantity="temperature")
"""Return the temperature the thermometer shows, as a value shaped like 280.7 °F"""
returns 104 °F
